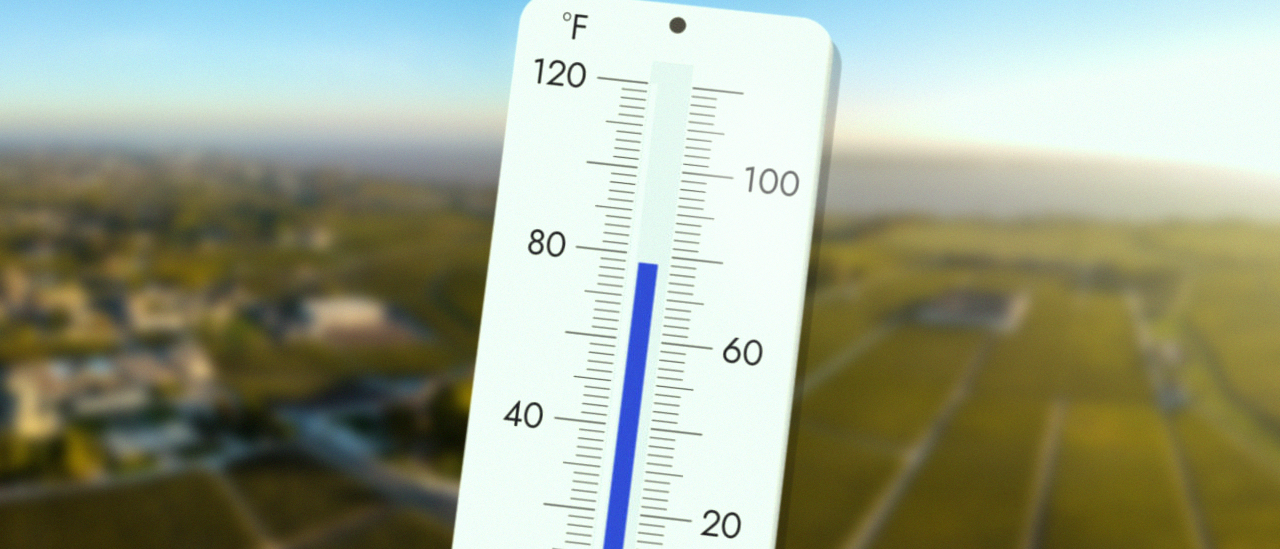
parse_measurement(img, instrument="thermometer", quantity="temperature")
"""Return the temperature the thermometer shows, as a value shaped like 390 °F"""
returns 78 °F
